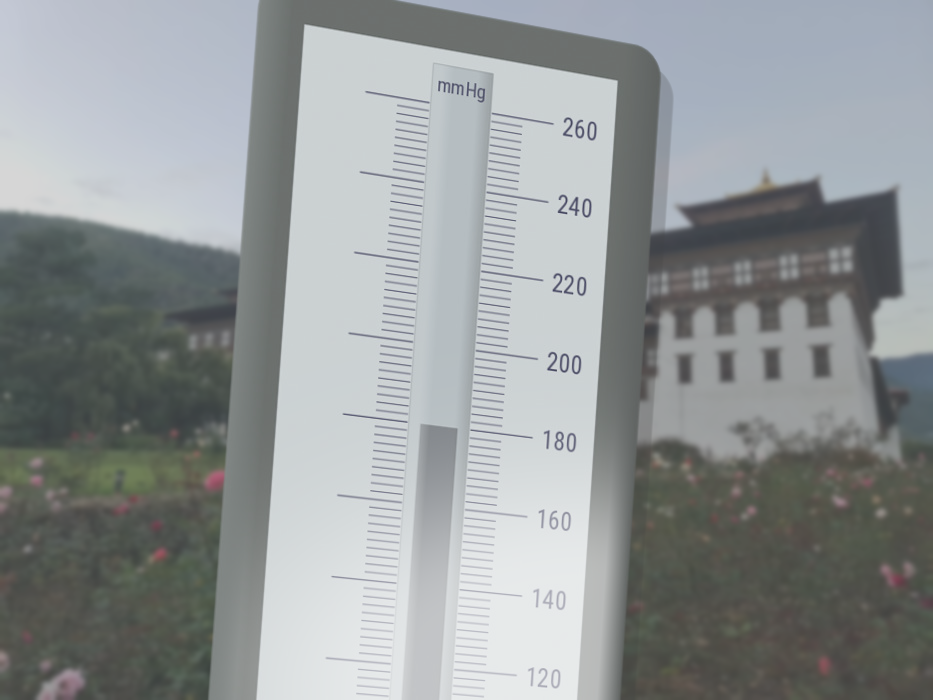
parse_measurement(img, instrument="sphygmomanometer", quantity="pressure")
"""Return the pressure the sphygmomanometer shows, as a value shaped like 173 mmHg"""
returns 180 mmHg
